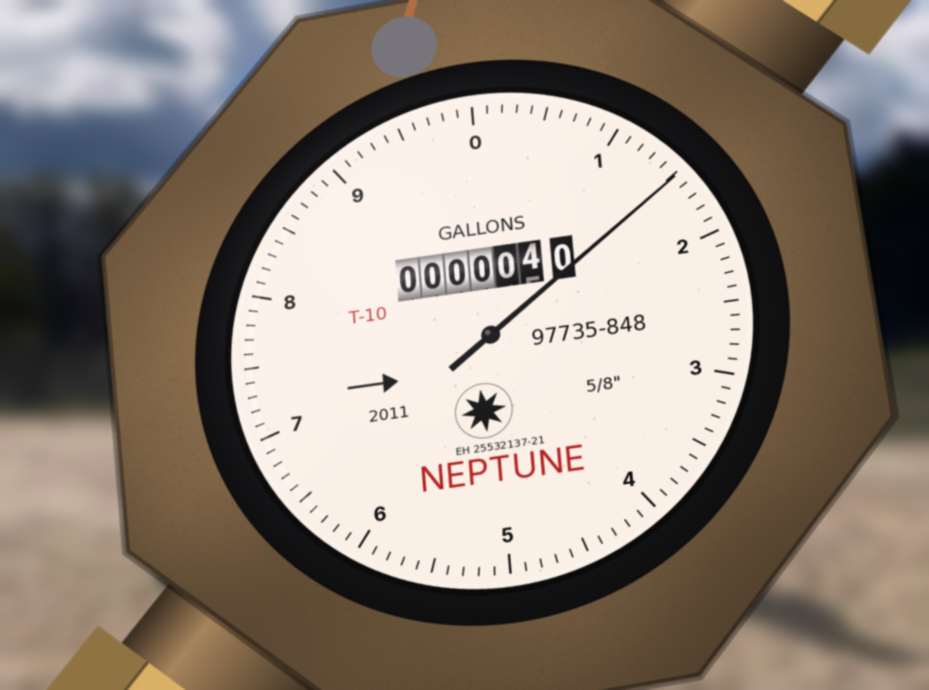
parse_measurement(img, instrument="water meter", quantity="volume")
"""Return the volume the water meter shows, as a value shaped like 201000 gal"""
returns 41.5 gal
